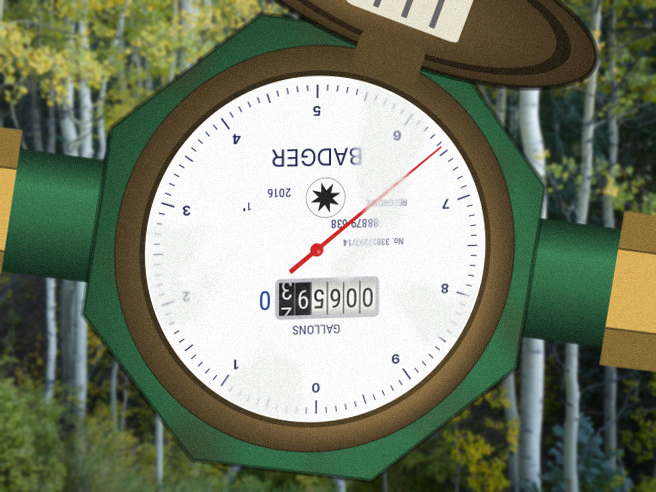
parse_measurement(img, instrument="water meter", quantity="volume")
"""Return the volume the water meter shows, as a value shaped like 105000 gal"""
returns 65926.4 gal
